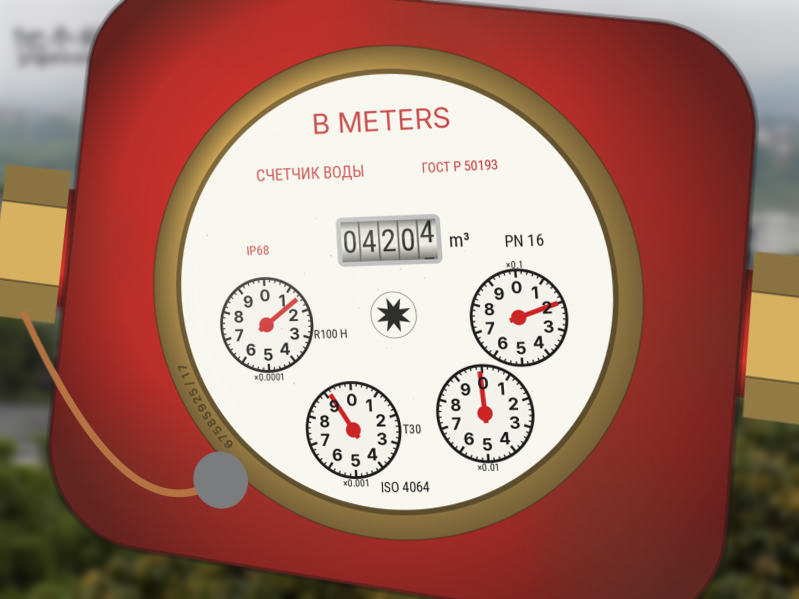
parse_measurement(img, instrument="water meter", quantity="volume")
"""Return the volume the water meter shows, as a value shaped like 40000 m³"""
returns 4204.1991 m³
